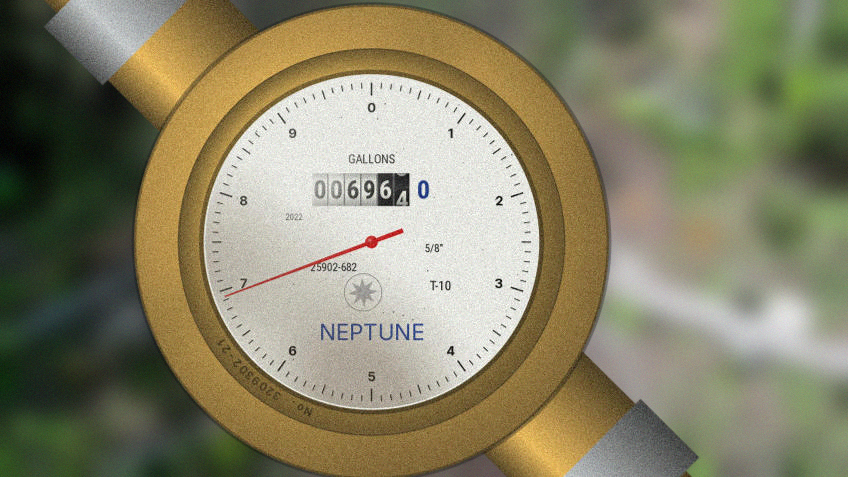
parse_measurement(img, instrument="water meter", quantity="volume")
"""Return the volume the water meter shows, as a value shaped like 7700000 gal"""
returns 69636.9 gal
